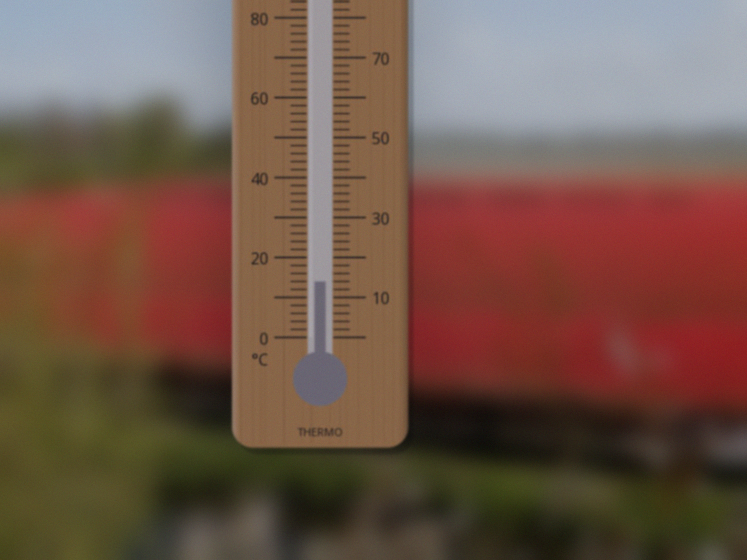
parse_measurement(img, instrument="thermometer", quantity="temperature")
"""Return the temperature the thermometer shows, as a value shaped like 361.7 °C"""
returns 14 °C
